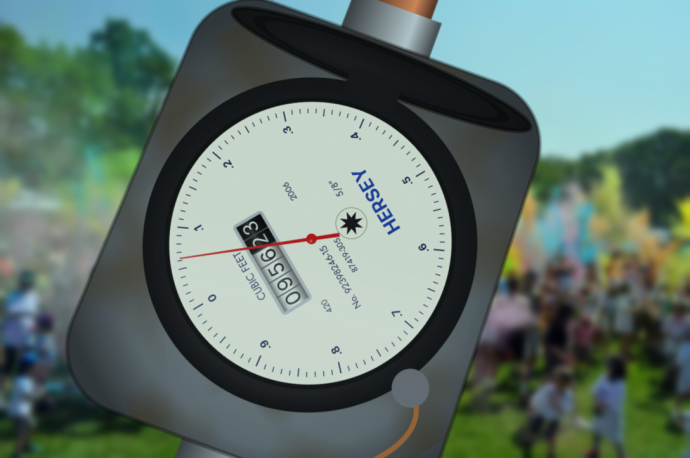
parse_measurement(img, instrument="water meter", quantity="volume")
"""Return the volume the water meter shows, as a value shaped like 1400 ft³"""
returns 95623.06 ft³
